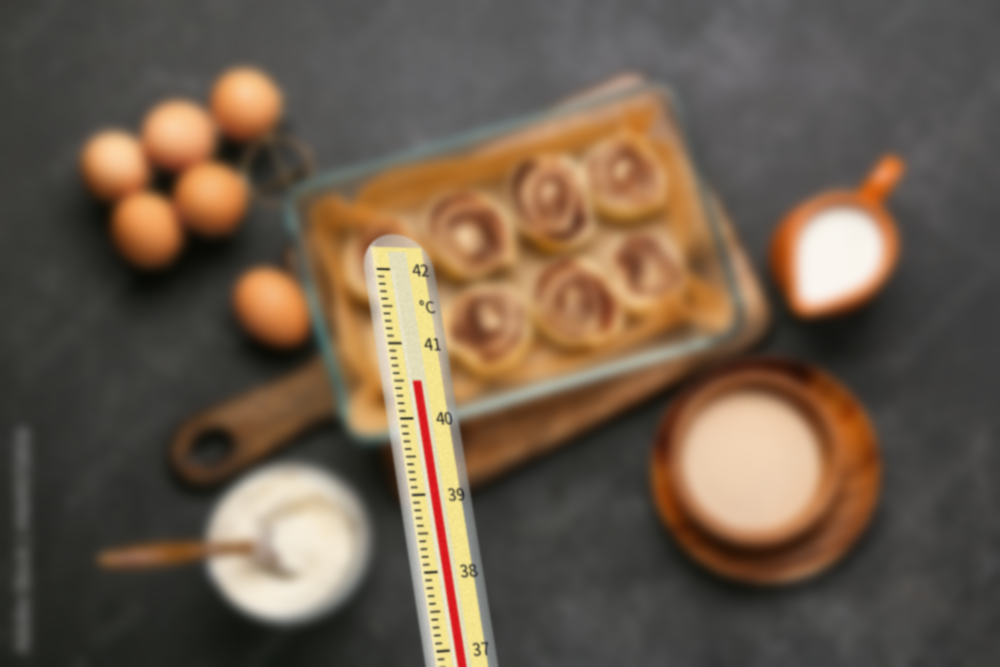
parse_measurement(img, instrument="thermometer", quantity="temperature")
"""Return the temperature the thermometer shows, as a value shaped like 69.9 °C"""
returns 40.5 °C
